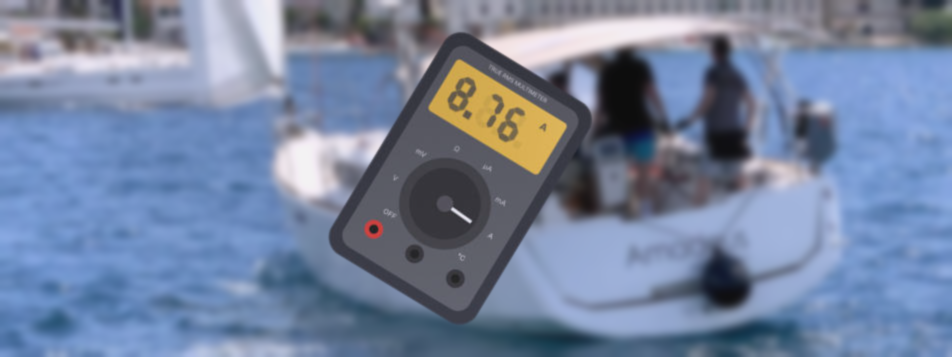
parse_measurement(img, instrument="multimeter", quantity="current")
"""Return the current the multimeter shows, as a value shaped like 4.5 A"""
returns 8.76 A
